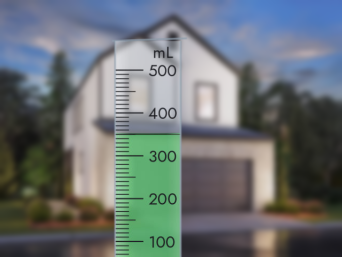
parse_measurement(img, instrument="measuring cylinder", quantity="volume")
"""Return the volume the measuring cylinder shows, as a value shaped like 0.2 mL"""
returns 350 mL
